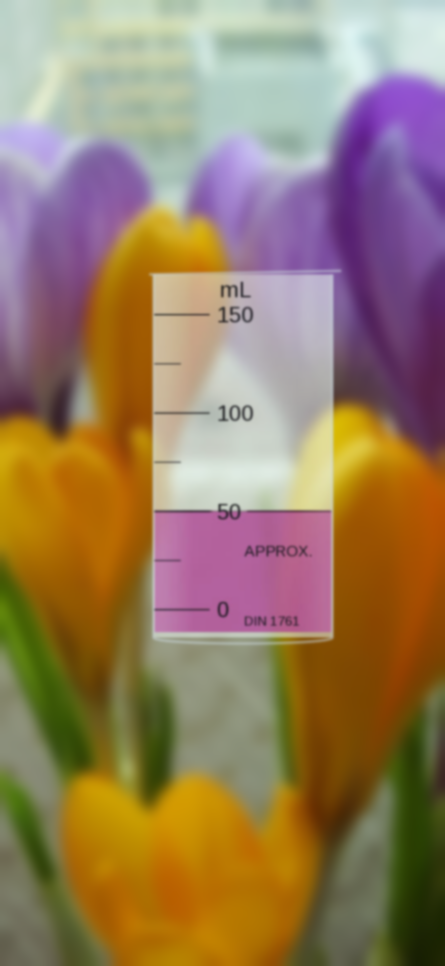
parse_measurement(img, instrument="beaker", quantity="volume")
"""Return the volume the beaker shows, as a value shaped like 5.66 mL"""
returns 50 mL
